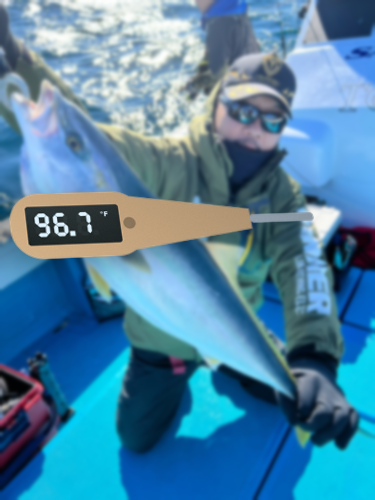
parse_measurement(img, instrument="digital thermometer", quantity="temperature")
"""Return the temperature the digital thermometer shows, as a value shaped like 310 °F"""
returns 96.7 °F
